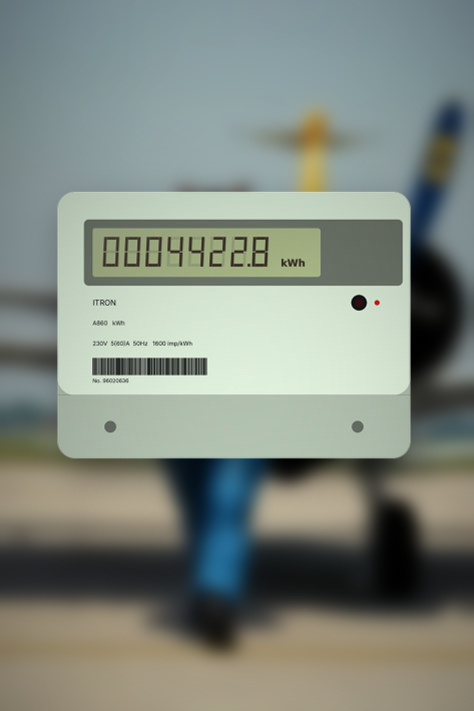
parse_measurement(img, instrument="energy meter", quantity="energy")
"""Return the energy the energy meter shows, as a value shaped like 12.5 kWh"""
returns 4422.8 kWh
